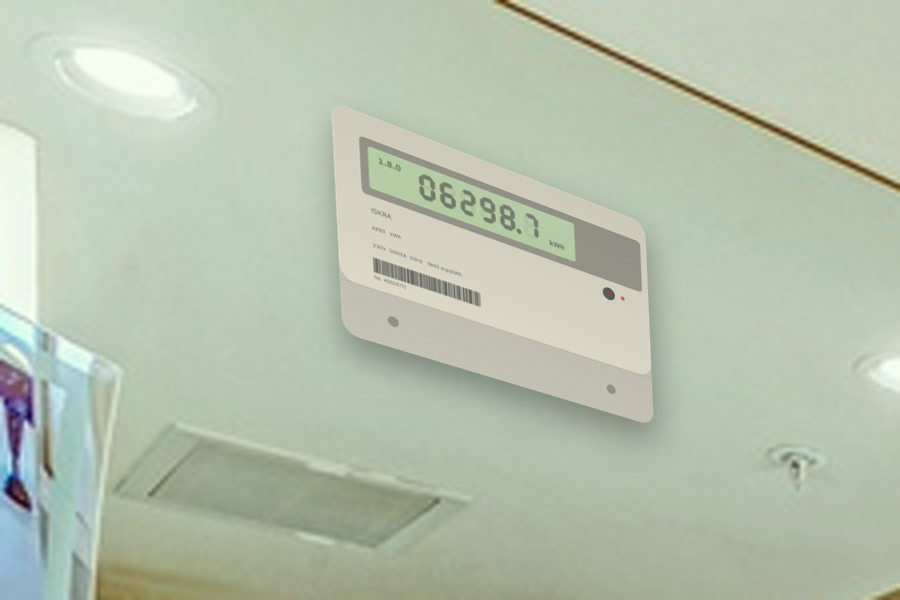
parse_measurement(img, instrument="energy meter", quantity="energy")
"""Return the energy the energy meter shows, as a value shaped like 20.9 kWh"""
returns 6298.7 kWh
